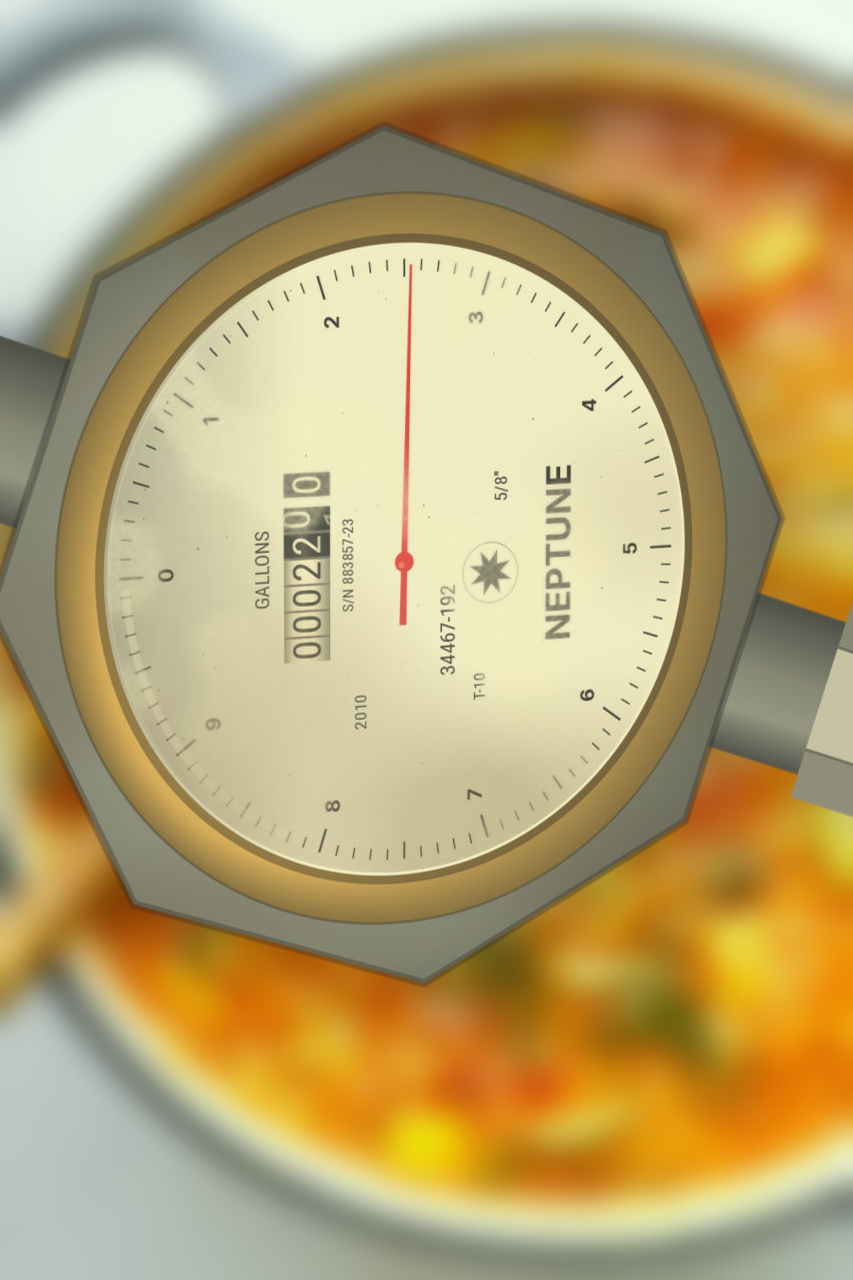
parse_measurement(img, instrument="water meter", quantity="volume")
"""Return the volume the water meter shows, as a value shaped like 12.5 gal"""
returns 2202.5 gal
